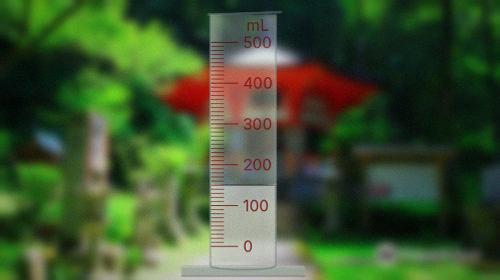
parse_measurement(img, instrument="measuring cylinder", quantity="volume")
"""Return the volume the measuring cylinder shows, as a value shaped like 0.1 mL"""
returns 150 mL
